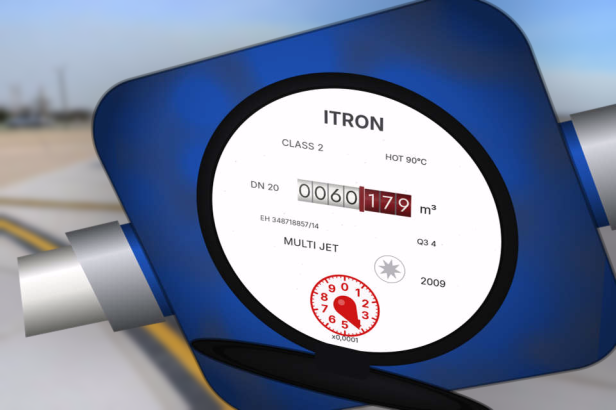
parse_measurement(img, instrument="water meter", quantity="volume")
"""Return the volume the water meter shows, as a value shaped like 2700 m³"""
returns 60.1794 m³
